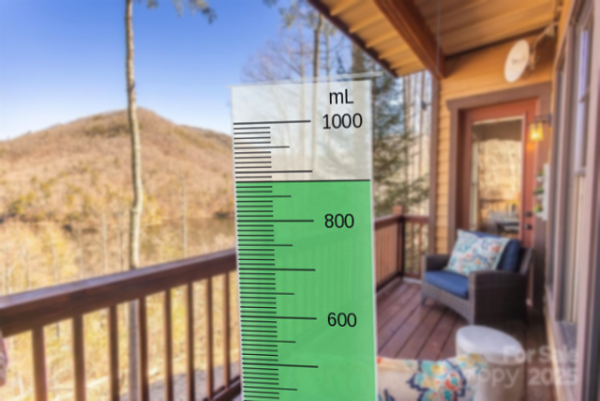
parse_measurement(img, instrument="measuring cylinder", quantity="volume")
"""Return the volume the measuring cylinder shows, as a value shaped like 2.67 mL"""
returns 880 mL
